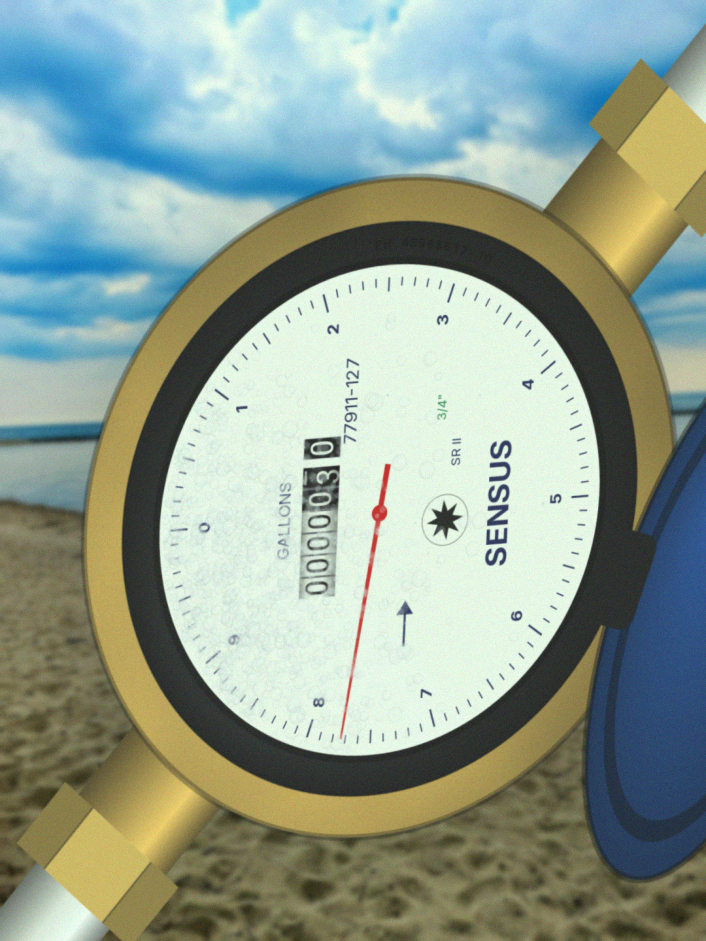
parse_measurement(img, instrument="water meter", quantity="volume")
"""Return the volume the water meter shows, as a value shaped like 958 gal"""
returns 27.7 gal
